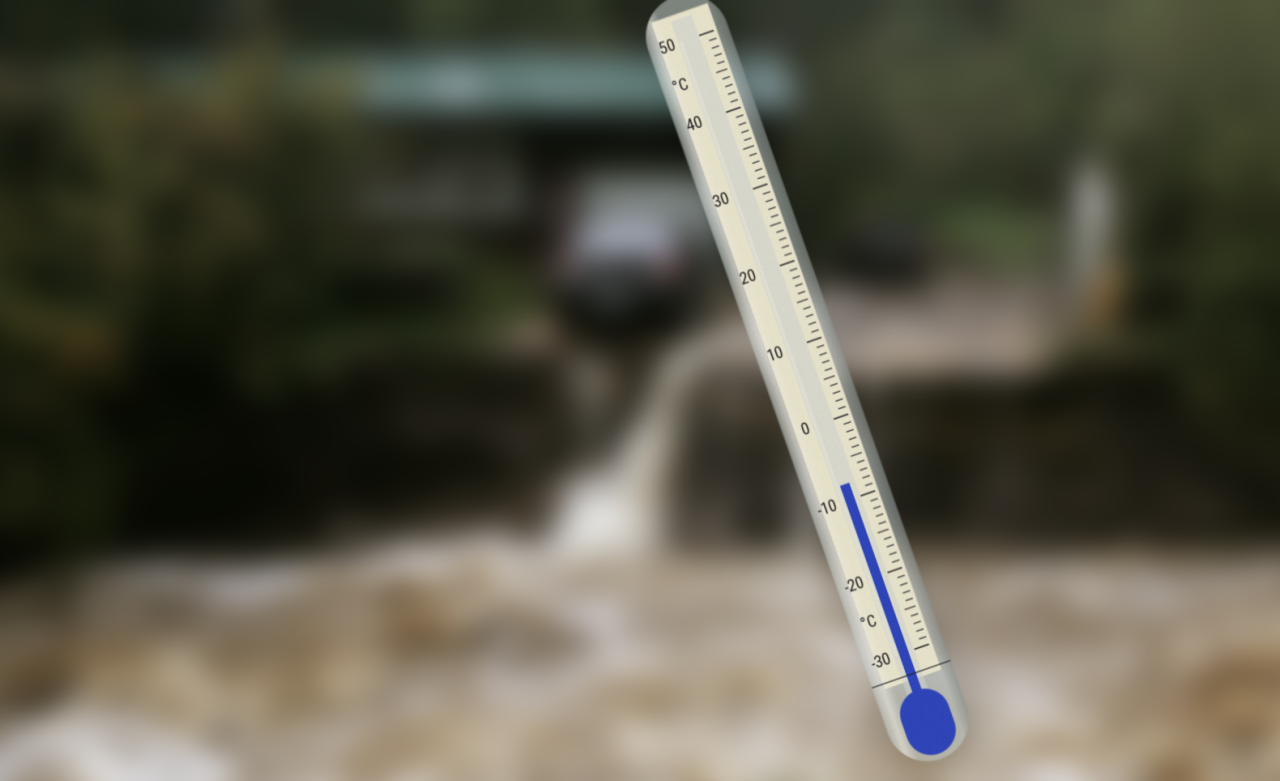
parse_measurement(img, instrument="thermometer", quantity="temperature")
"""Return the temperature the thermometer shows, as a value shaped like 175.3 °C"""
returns -8 °C
